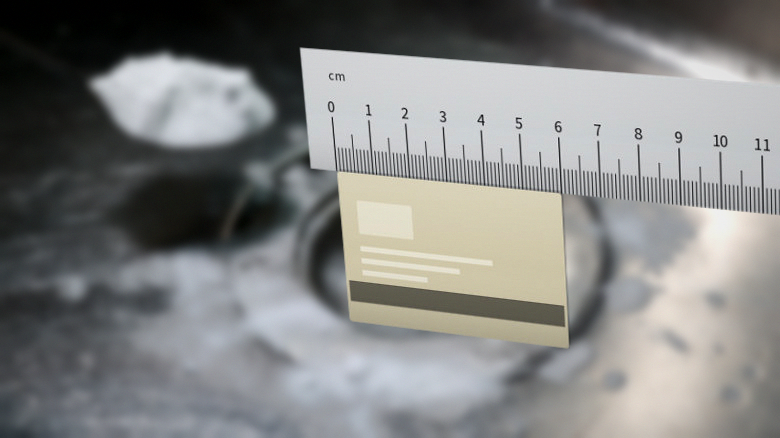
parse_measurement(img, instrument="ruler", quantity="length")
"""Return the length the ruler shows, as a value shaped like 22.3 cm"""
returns 6 cm
